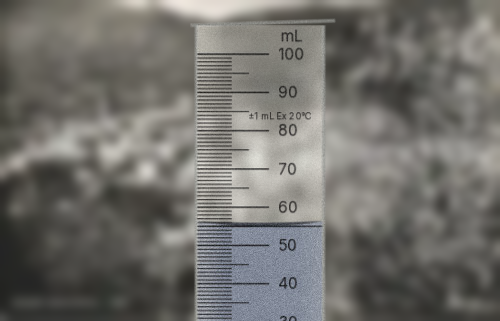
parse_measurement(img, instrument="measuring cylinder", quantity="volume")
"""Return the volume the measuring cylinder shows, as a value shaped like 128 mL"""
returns 55 mL
